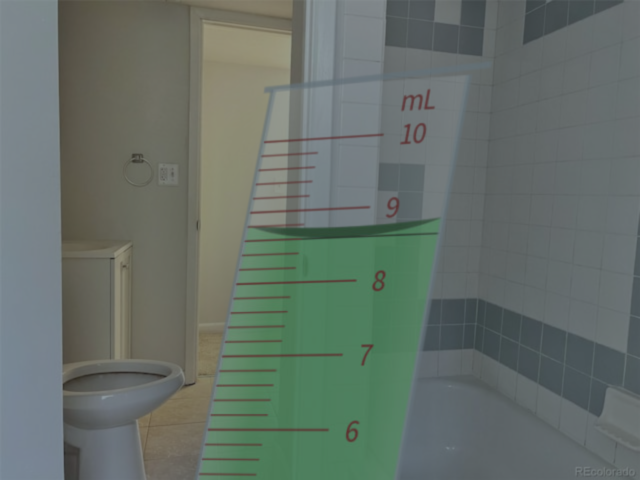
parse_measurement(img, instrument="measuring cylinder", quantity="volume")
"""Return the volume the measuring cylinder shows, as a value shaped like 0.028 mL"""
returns 8.6 mL
